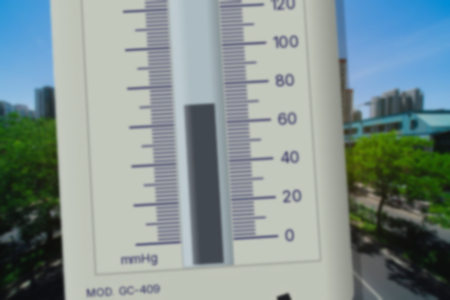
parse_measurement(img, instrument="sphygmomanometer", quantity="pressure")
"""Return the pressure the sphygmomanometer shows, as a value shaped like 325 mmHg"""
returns 70 mmHg
